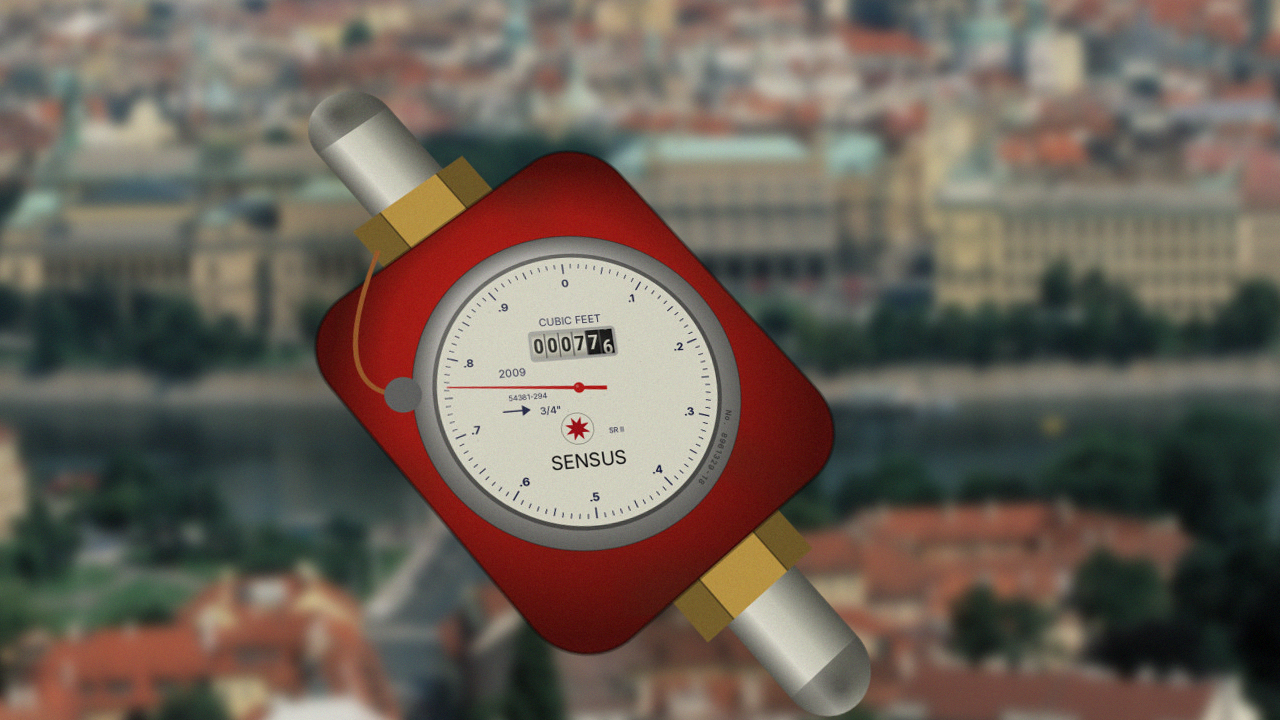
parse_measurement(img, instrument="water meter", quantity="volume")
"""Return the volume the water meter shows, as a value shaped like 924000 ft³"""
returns 775.76 ft³
